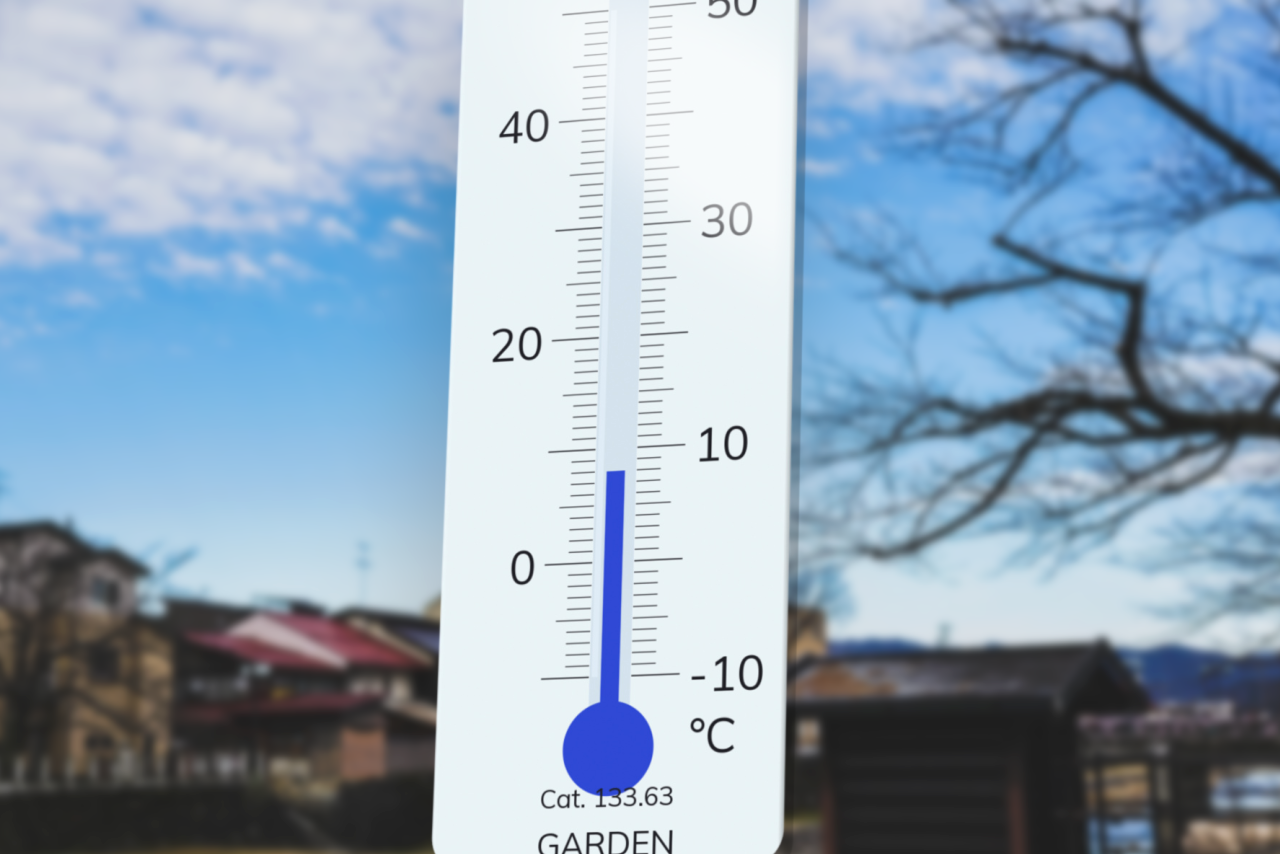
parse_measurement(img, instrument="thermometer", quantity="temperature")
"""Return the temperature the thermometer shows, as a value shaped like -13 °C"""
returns 8 °C
